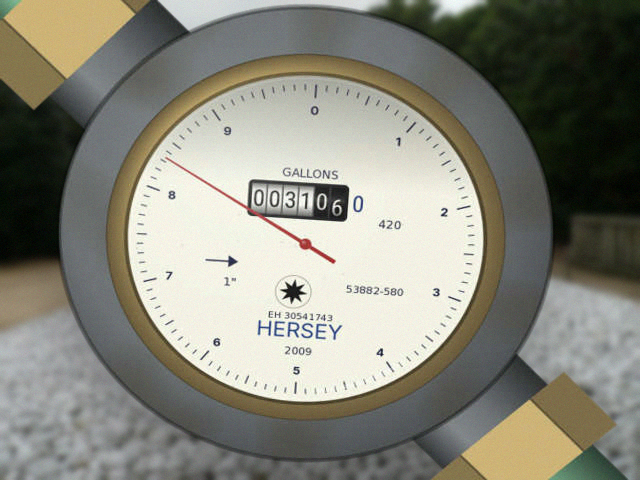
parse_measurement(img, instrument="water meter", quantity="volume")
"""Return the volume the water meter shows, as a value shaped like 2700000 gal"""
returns 31058.3 gal
